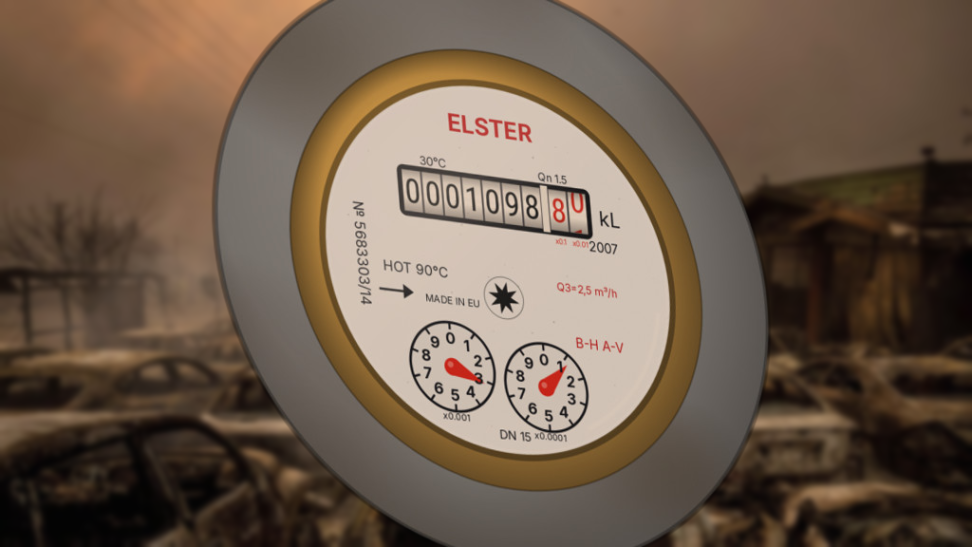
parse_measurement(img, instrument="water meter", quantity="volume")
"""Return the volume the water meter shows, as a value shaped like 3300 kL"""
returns 1098.8031 kL
